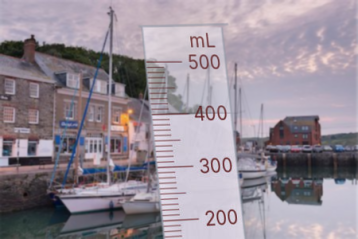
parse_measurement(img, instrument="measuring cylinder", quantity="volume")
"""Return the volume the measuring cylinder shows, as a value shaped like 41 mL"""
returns 400 mL
